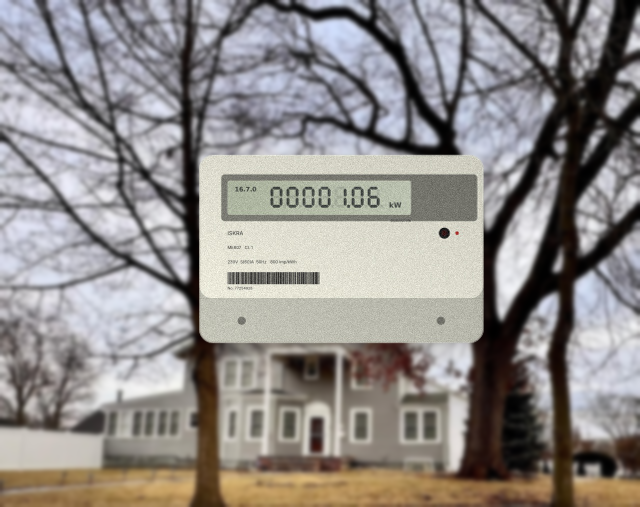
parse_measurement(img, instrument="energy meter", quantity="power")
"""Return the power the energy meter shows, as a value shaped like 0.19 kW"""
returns 1.06 kW
